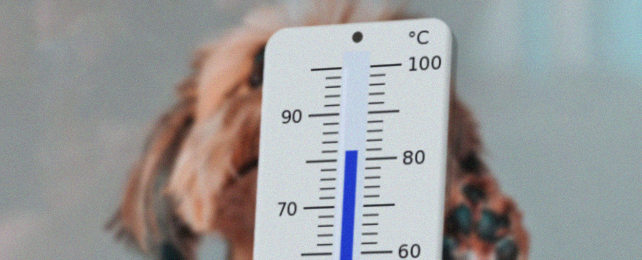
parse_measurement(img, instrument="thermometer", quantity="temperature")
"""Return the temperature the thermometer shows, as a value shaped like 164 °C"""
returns 82 °C
